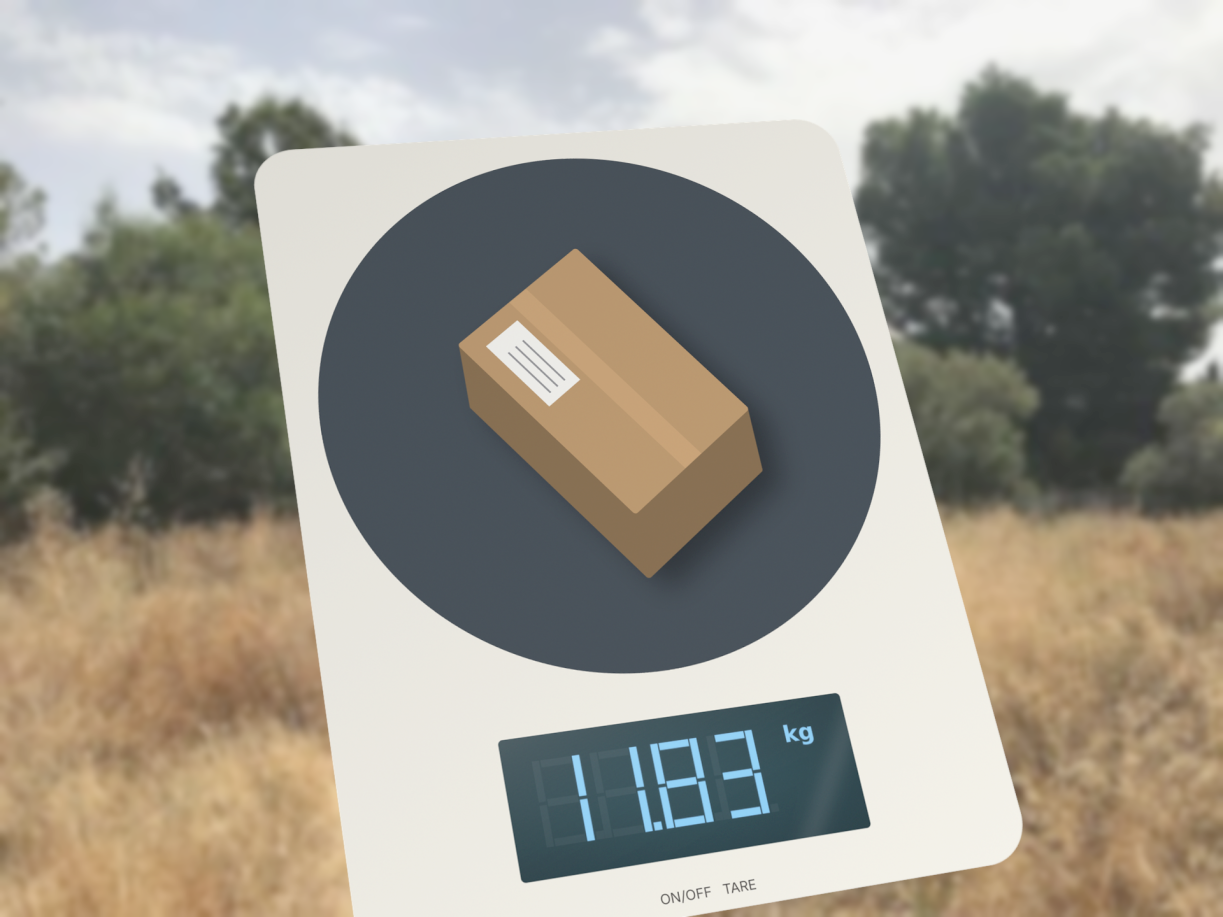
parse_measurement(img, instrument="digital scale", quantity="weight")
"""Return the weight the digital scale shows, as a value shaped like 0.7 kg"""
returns 11.83 kg
